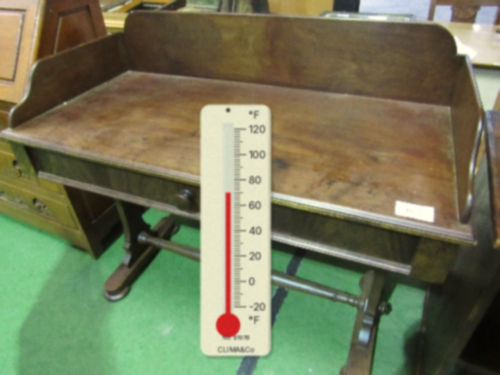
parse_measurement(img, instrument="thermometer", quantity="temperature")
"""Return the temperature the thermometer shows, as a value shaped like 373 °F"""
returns 70 °F
